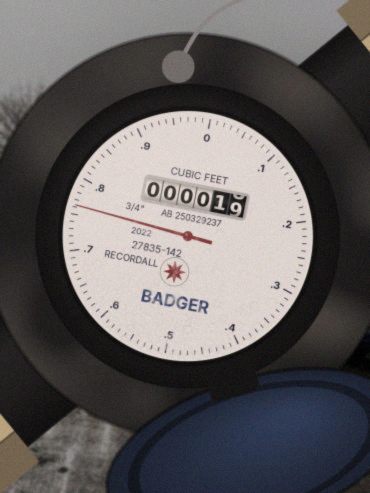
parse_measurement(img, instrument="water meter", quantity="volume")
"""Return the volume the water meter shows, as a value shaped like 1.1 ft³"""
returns 18.76 ft³
